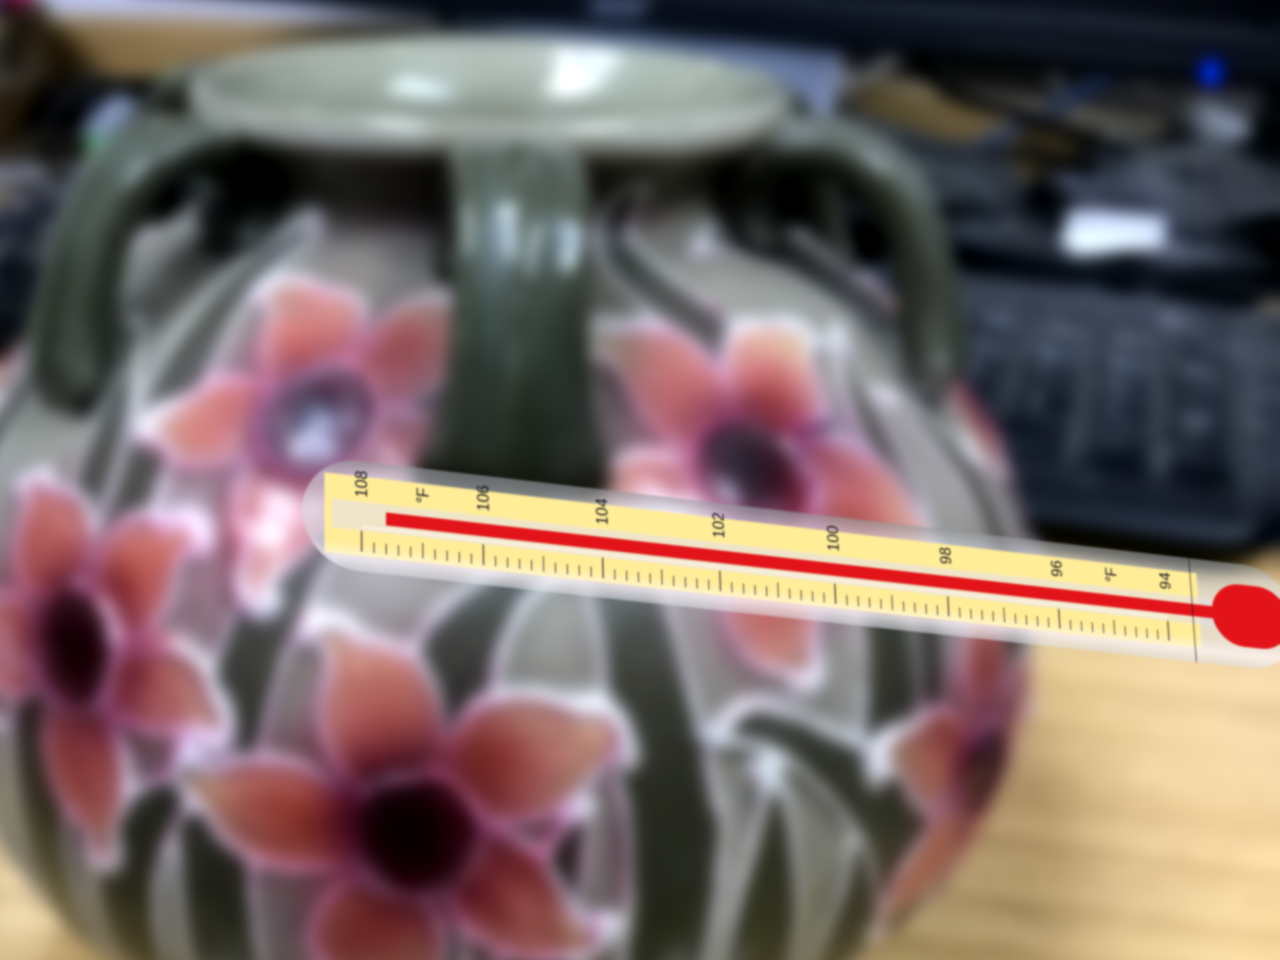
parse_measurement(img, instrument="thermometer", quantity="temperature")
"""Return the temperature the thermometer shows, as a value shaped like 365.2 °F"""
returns 107.6 °F
